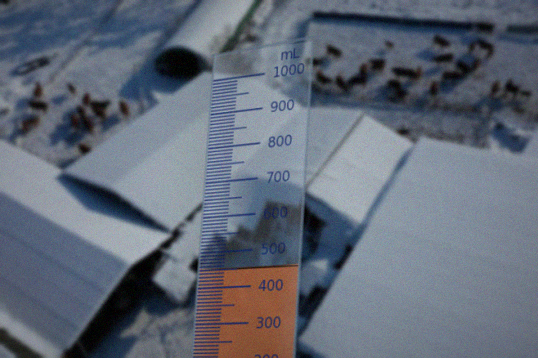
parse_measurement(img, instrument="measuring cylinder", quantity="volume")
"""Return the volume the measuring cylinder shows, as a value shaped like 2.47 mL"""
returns 450 mL
